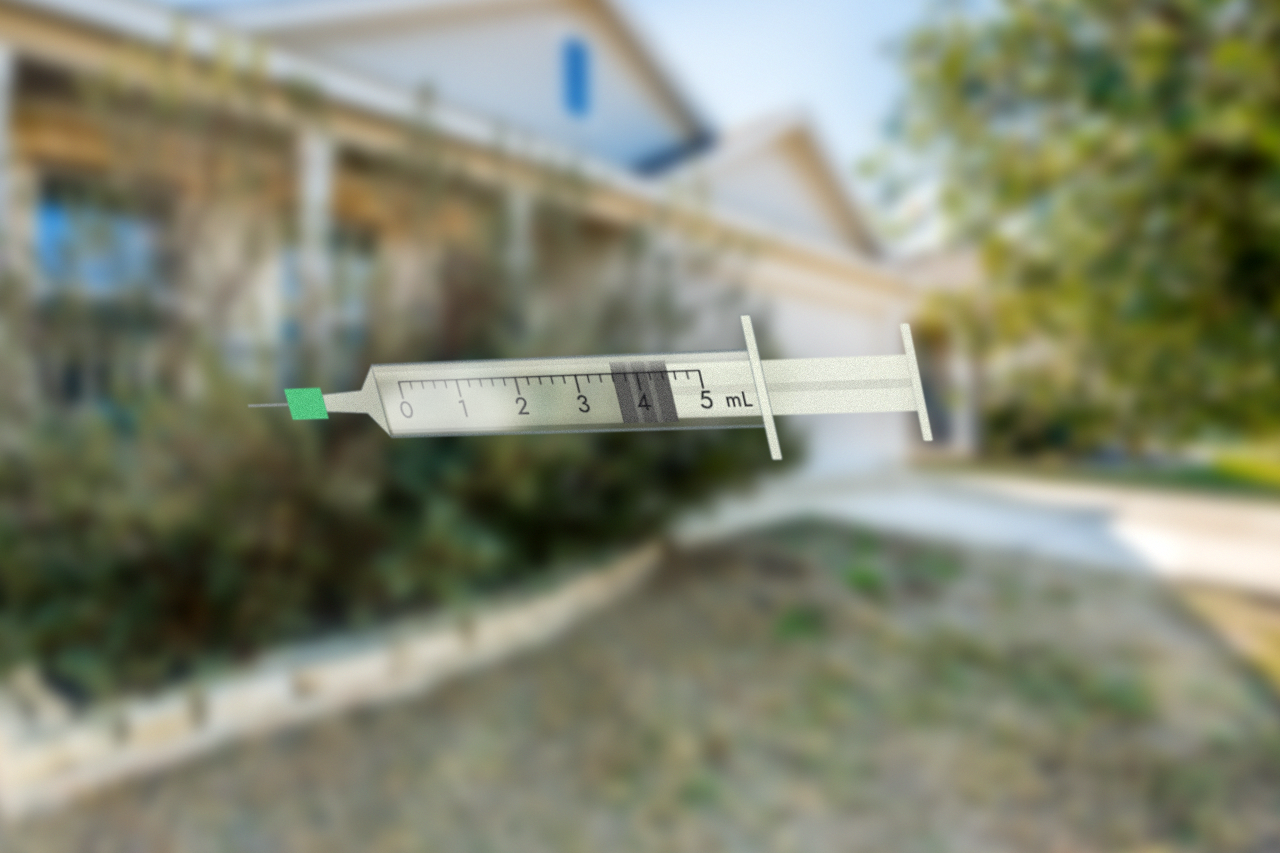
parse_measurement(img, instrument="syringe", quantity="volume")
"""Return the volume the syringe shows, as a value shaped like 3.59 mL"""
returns 3.6 mL
